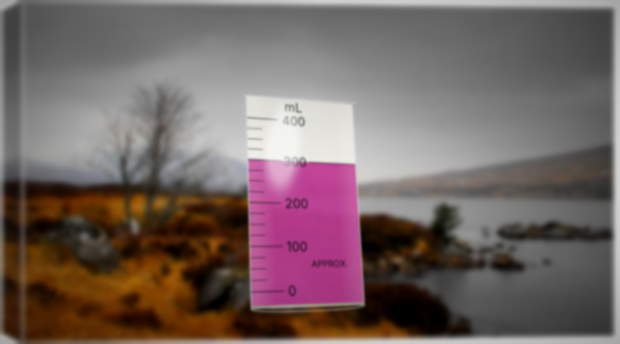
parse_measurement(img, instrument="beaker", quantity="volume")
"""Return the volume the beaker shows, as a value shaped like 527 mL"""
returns 300 mL
